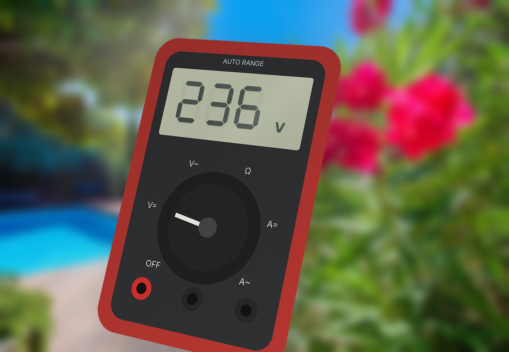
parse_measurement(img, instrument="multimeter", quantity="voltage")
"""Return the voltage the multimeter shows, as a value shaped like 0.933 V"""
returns 236 V
